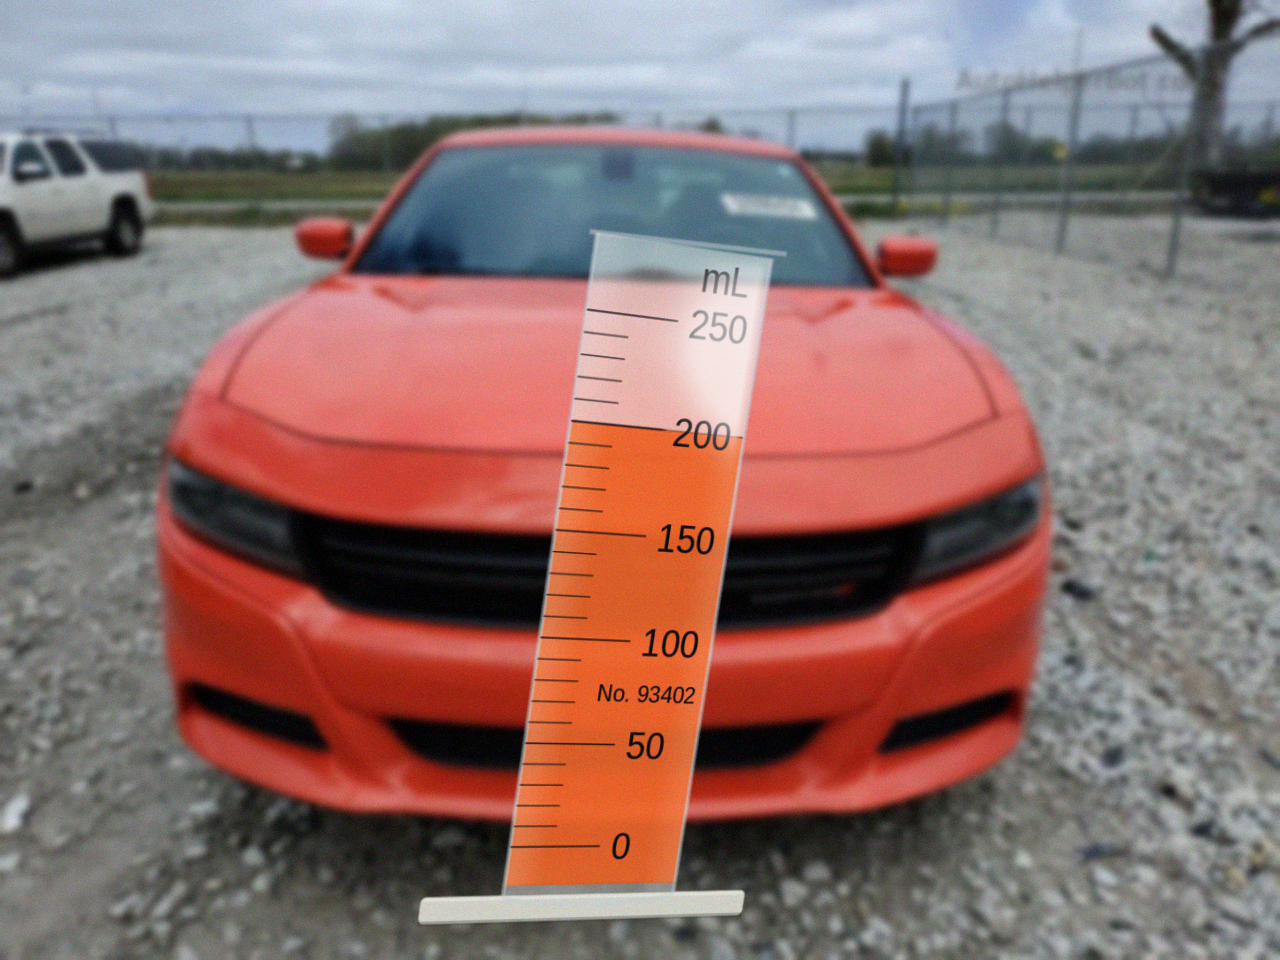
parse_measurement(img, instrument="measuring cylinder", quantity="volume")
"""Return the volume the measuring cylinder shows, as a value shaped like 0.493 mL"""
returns 200 mL
